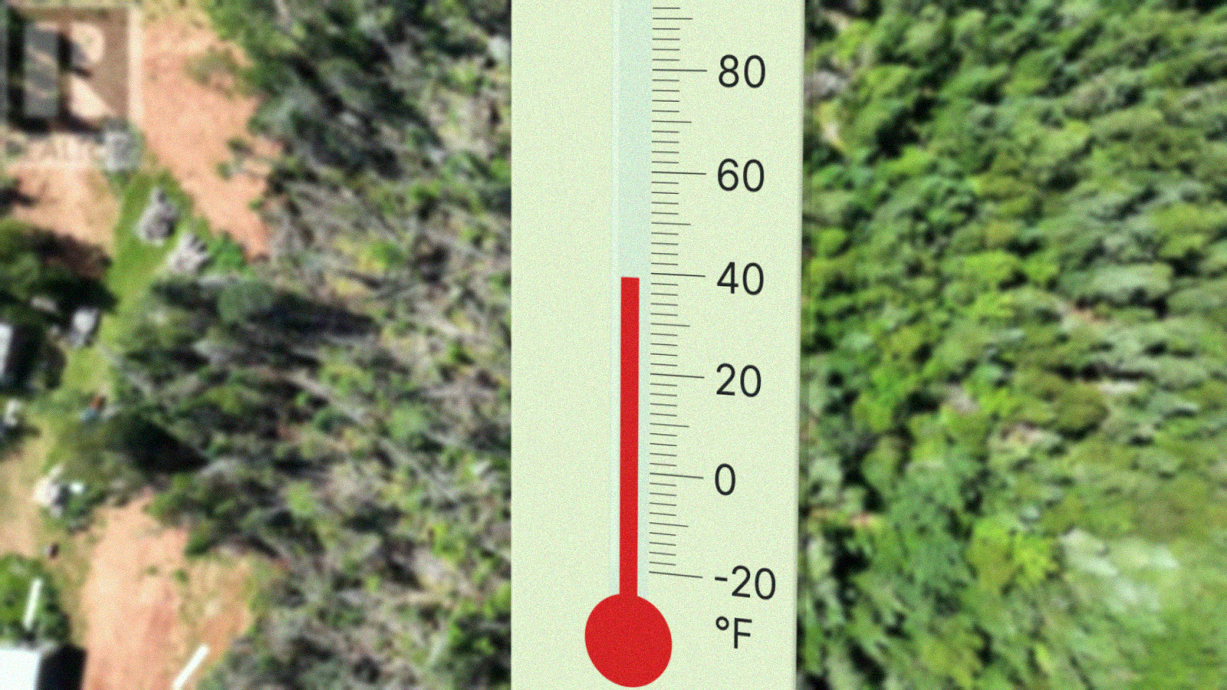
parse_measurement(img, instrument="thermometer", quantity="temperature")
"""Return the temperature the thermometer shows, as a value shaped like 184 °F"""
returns 39 °F
